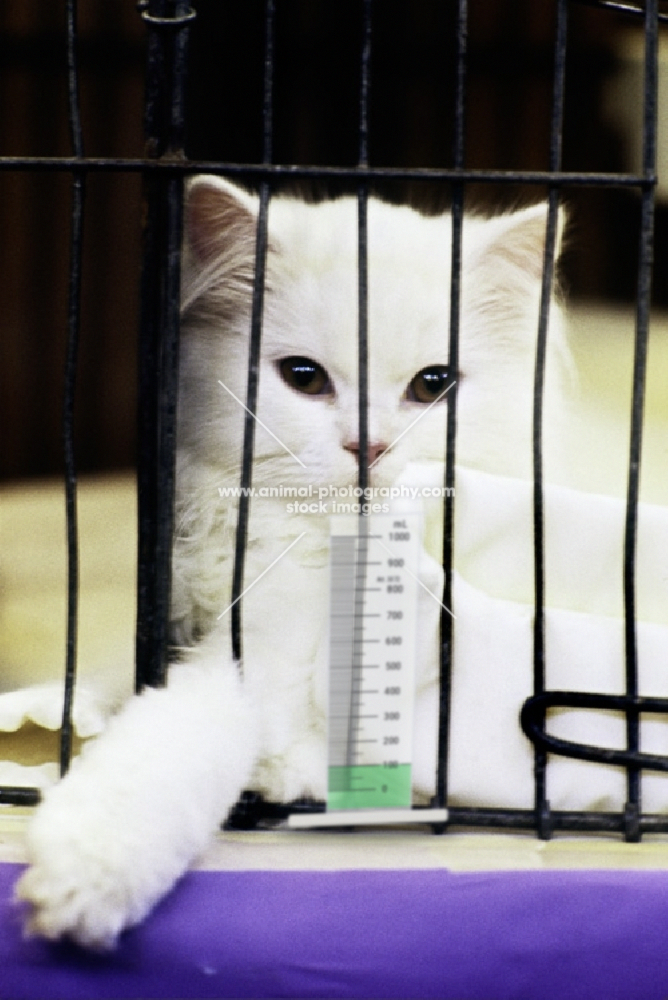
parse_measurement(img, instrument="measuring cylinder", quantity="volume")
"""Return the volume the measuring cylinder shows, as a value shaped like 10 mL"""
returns 100 mL
